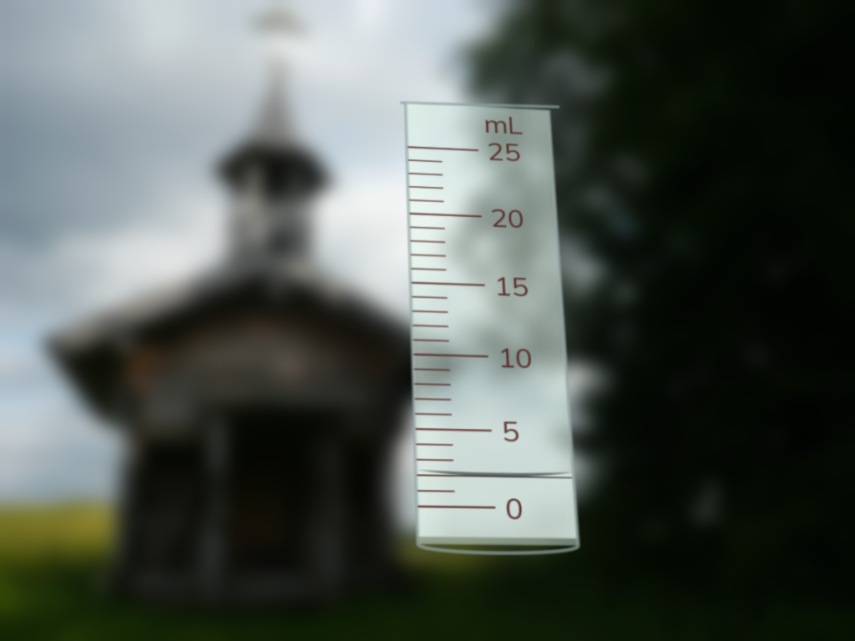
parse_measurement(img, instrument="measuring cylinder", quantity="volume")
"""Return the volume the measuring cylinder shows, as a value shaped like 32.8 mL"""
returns 2 mL
